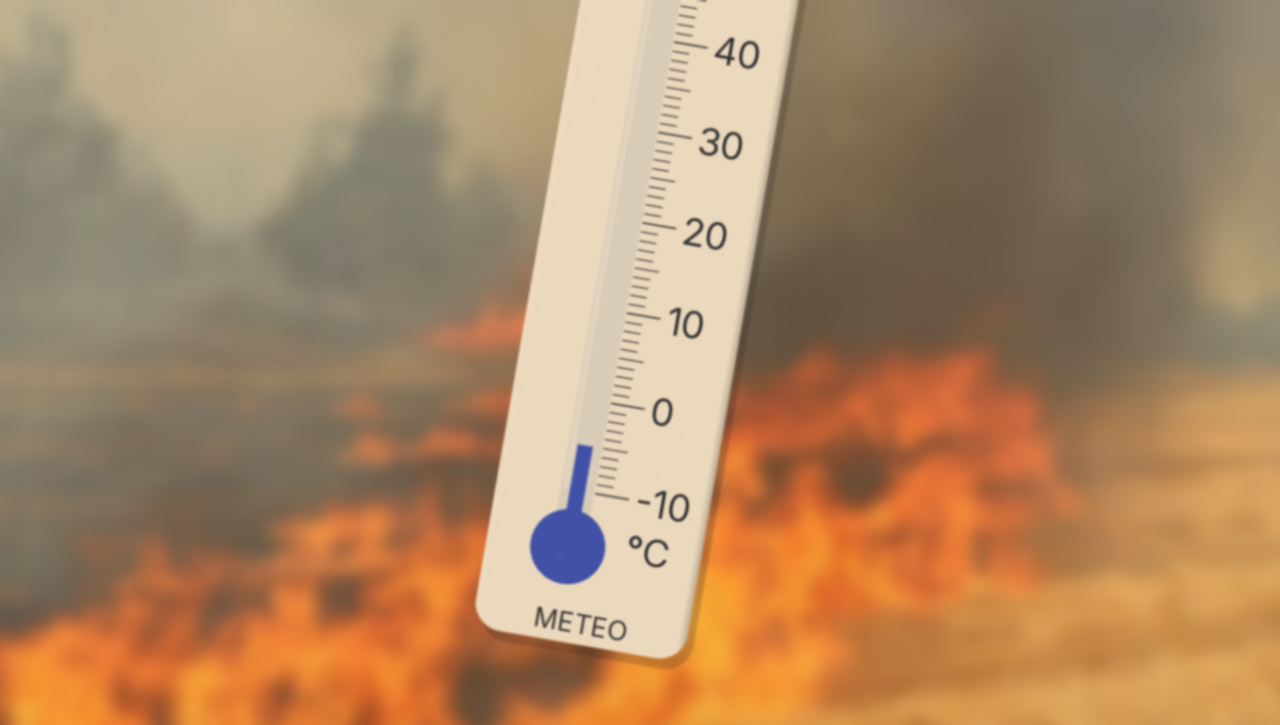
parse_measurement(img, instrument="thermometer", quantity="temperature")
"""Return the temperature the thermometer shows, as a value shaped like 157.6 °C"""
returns -5 °C
